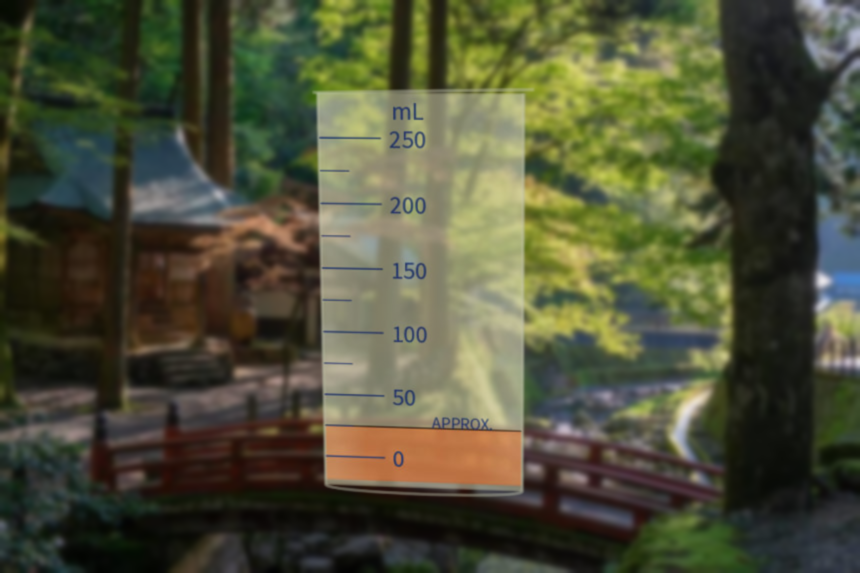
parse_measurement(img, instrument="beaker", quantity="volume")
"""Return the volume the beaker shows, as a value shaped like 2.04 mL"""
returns 25 mL
